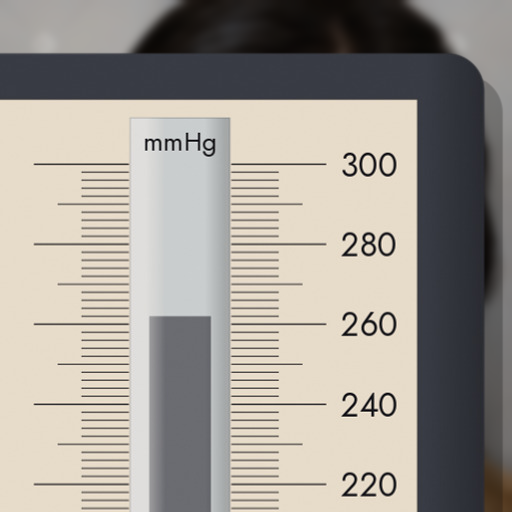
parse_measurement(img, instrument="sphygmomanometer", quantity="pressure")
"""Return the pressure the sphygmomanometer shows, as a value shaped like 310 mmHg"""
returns 262 mmHg
